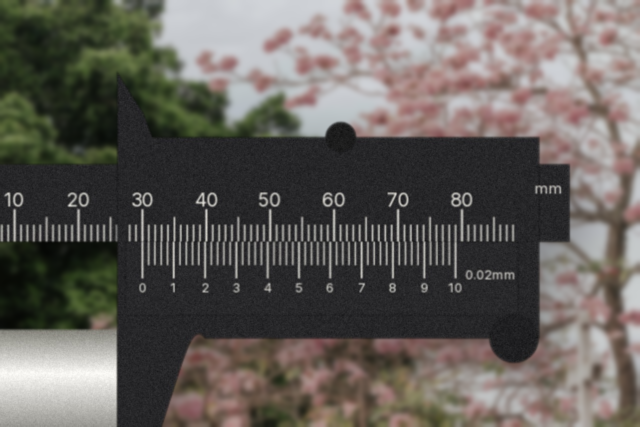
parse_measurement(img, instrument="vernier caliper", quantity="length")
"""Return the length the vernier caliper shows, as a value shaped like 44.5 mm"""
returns 30.0 mm
